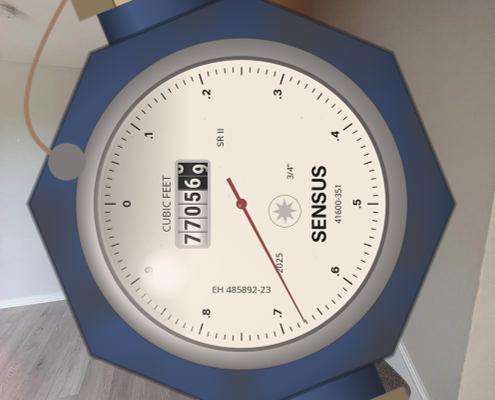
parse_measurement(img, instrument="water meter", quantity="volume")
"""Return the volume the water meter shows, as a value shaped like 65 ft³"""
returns 770568.67 ft³
